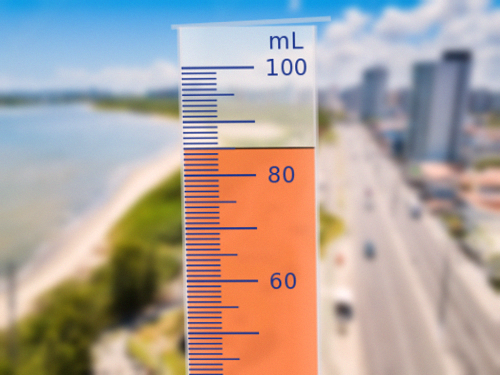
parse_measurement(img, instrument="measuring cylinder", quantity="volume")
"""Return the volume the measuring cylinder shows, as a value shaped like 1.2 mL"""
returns 85 mL
